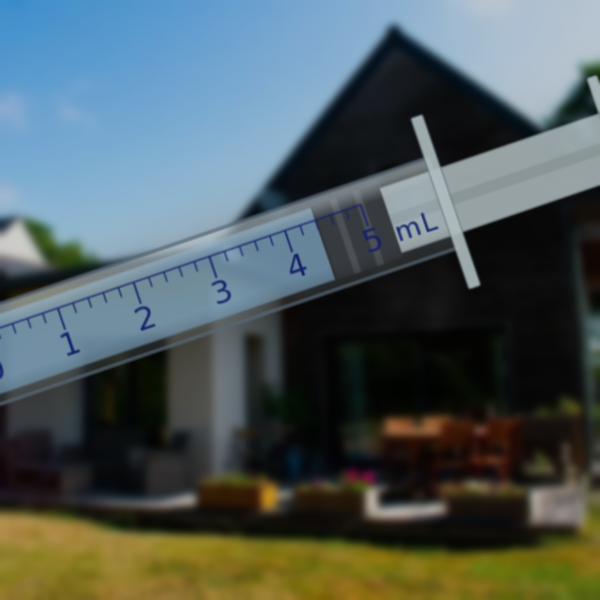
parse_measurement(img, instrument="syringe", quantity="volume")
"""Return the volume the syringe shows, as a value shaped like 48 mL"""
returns 4.4 mL
